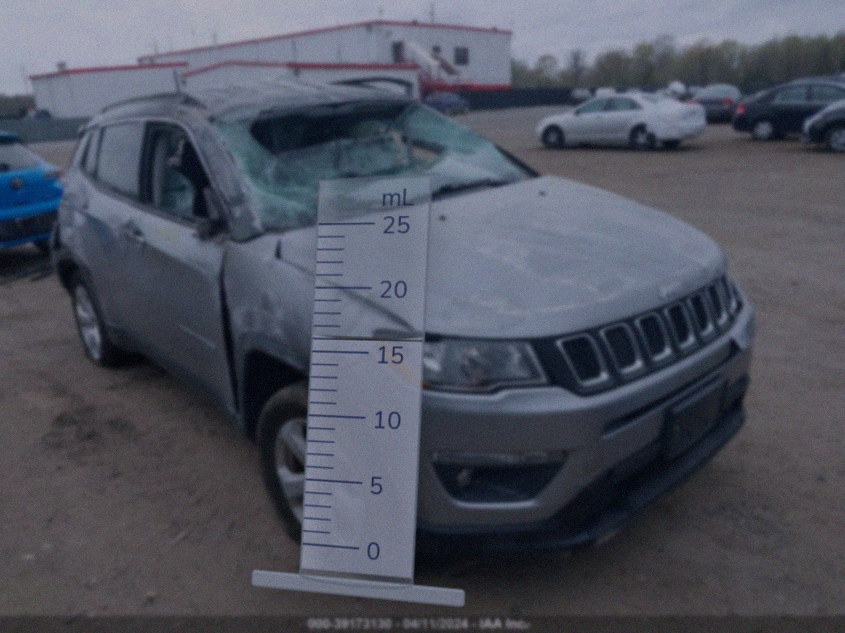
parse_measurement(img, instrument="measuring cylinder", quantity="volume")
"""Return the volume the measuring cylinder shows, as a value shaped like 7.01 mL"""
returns 16 mL
